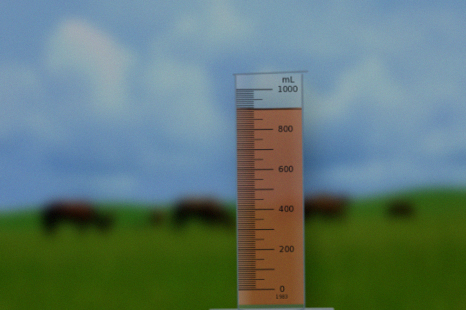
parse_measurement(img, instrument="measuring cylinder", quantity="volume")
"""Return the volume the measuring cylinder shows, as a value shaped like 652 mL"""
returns 900 mL
